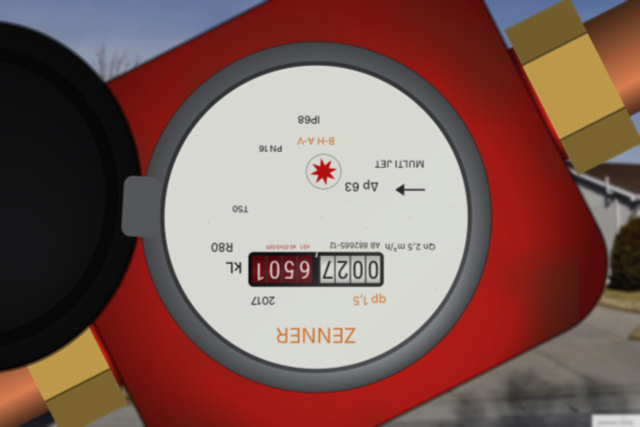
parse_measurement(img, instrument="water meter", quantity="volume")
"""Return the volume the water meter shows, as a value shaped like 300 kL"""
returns 27.6501 kL
